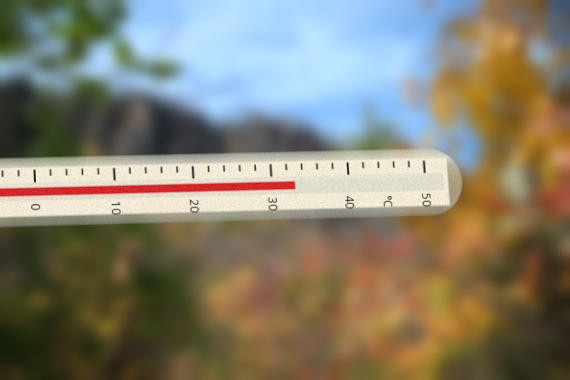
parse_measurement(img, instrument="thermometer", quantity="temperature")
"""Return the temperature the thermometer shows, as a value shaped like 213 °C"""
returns 33 °C
